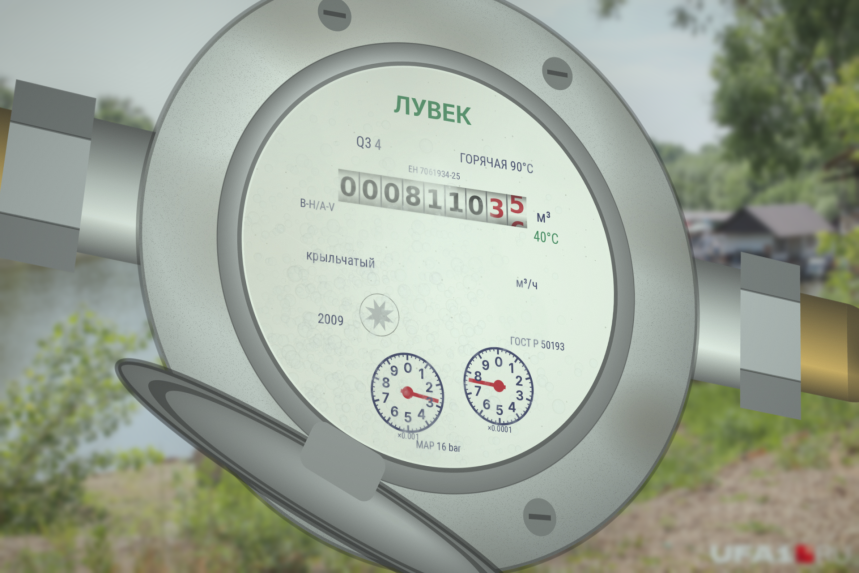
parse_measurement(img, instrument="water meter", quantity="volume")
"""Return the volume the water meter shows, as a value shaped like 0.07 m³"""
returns 8110.3527 m³
